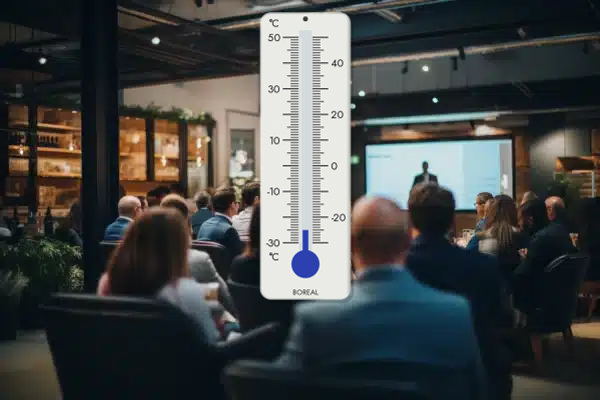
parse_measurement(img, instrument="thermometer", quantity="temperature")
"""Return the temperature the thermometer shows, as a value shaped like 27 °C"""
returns -25 °C
